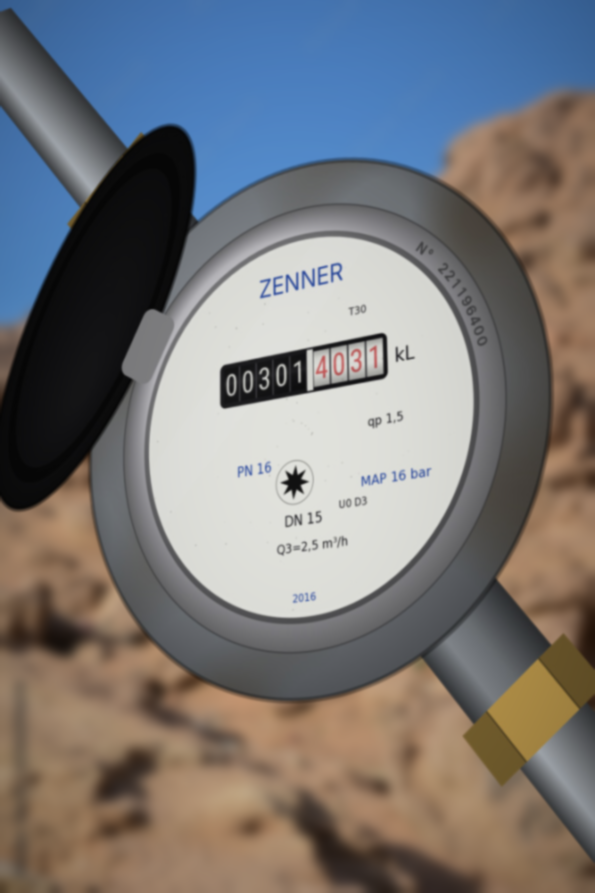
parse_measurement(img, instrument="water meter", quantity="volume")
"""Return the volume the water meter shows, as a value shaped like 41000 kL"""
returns 301.4031 kL
